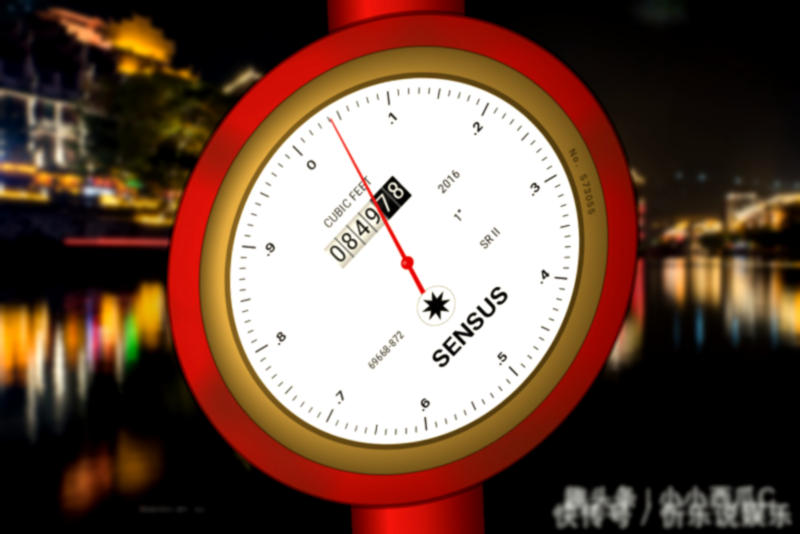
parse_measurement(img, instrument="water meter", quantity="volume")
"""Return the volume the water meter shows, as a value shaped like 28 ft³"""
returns 84978.04 ft³
